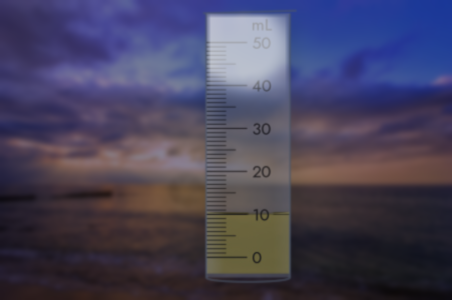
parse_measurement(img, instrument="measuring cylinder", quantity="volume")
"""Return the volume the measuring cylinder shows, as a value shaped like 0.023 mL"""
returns 10 mL
